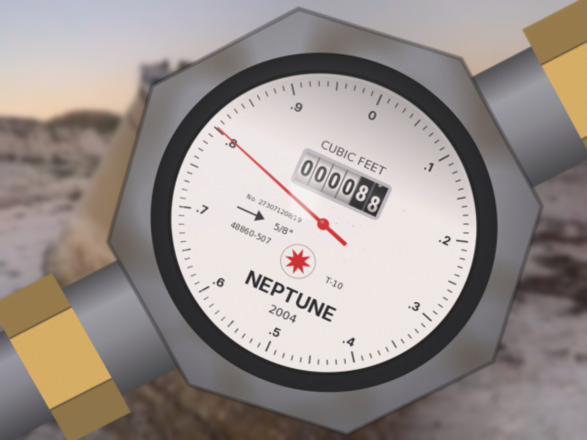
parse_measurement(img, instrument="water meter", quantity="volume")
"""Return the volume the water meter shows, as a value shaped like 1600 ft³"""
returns 87.80 ft³
